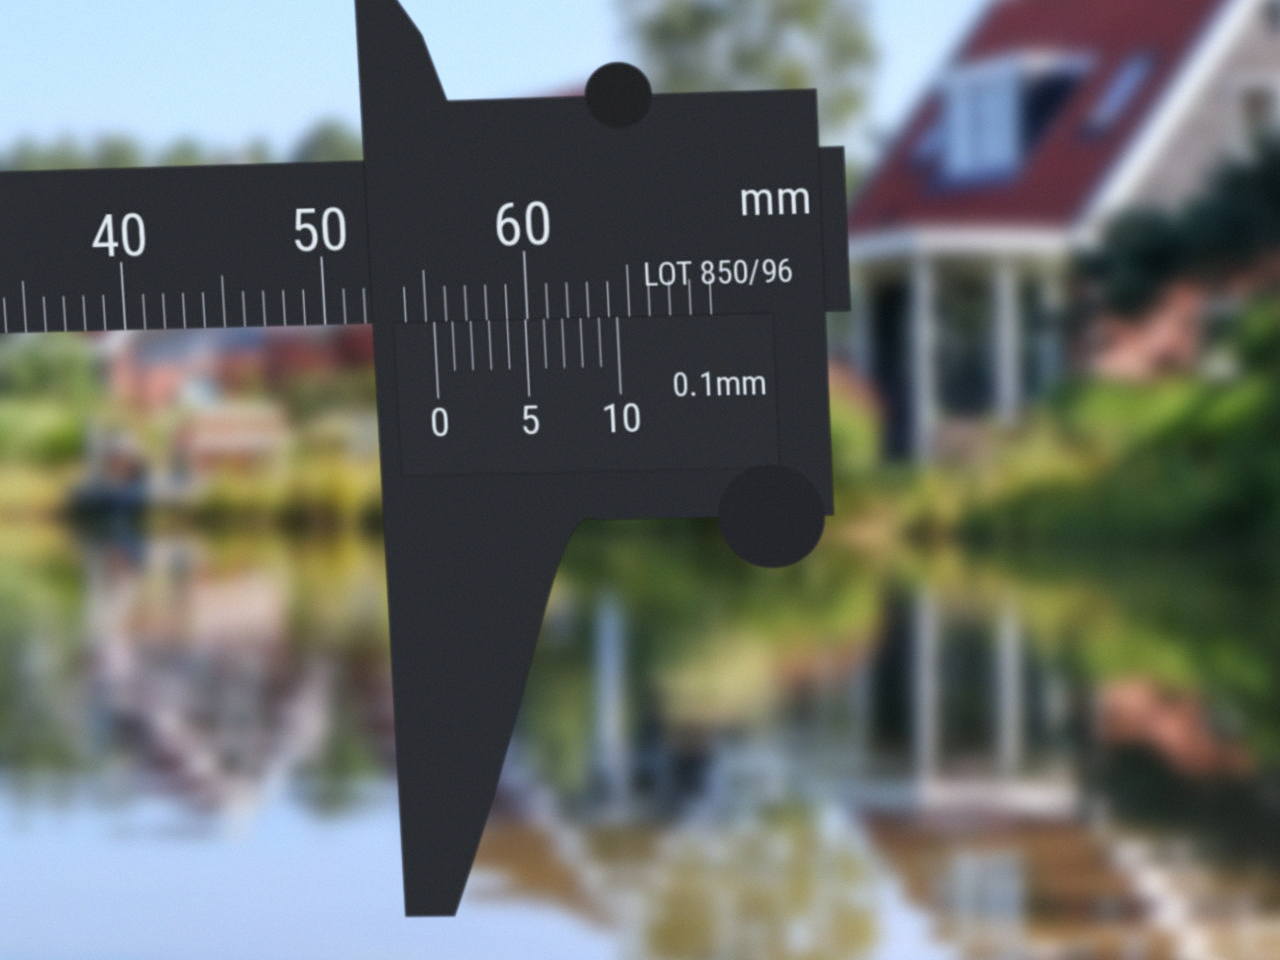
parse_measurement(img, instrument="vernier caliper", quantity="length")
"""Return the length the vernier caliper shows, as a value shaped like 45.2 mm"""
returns 55.4 mm
